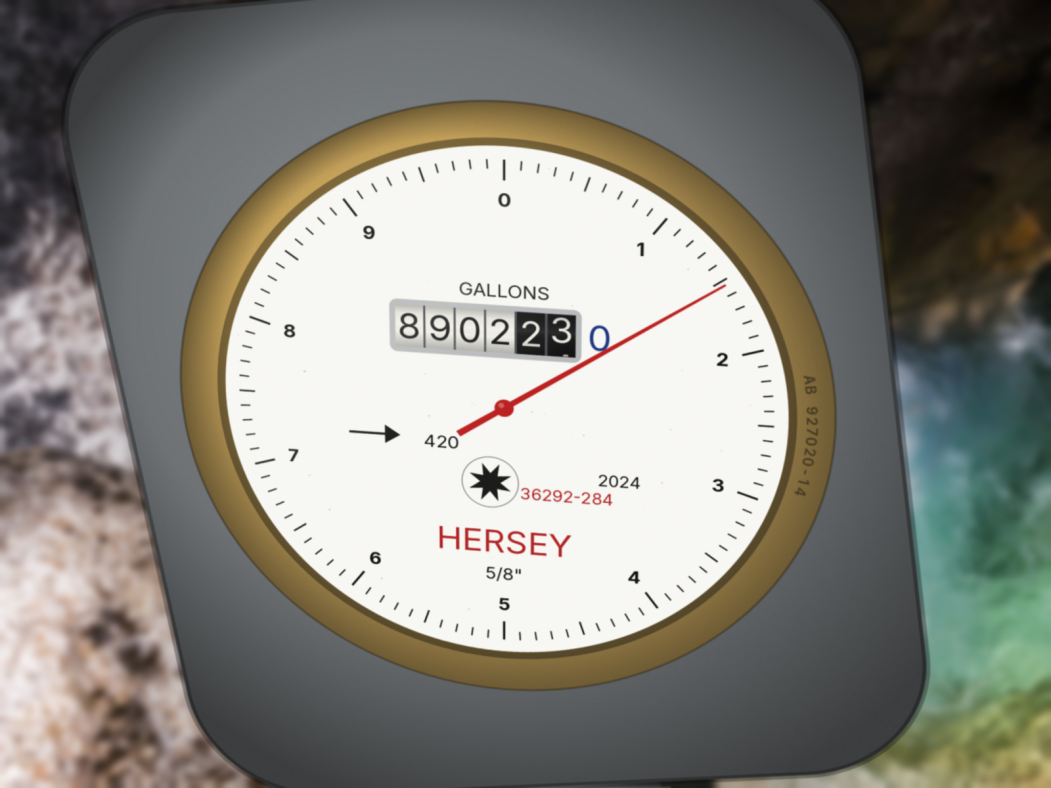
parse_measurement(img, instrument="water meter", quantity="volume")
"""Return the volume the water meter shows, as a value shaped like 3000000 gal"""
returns 8902231.5 gal
